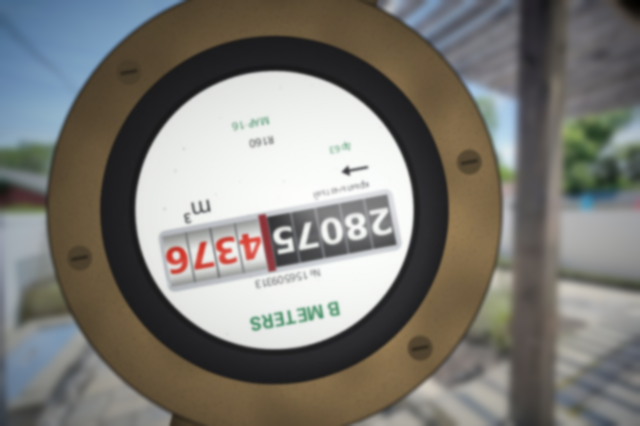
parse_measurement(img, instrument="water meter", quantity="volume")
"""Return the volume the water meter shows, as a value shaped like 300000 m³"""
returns 28075.4376 m³
